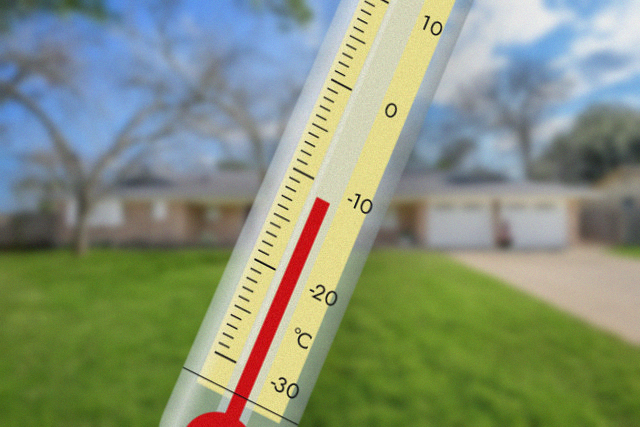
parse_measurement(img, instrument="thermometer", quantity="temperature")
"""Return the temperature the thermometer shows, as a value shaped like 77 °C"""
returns -11.5 °C
